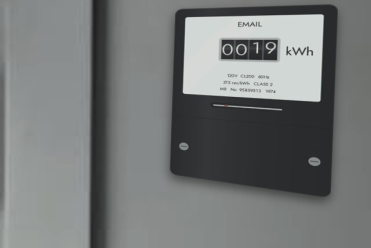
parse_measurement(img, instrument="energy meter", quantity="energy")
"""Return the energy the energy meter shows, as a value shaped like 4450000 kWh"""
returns 19 kWh
